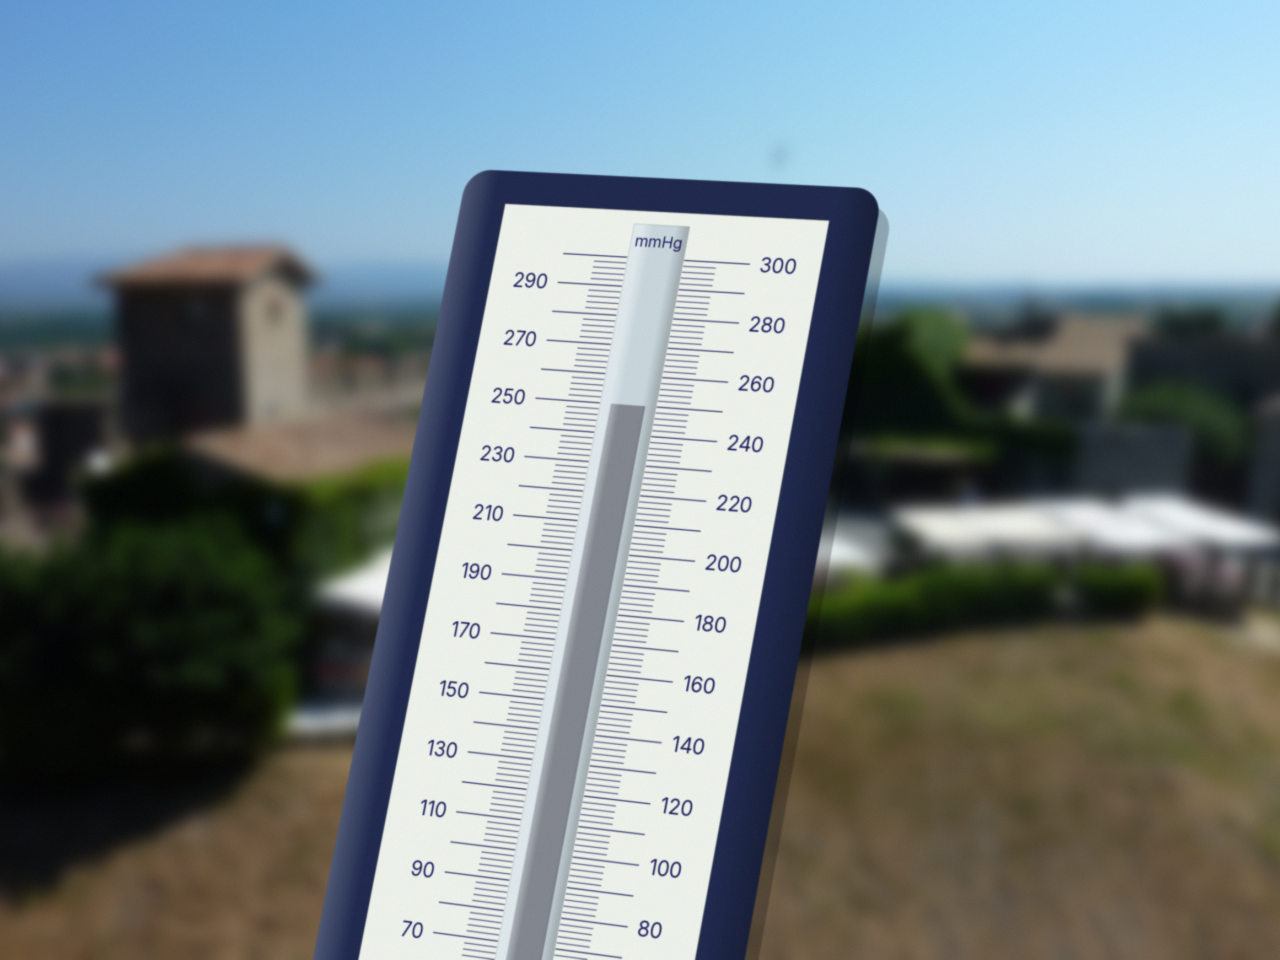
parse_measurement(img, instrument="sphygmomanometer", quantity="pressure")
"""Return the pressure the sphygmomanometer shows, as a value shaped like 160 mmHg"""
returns 250 mmHg
